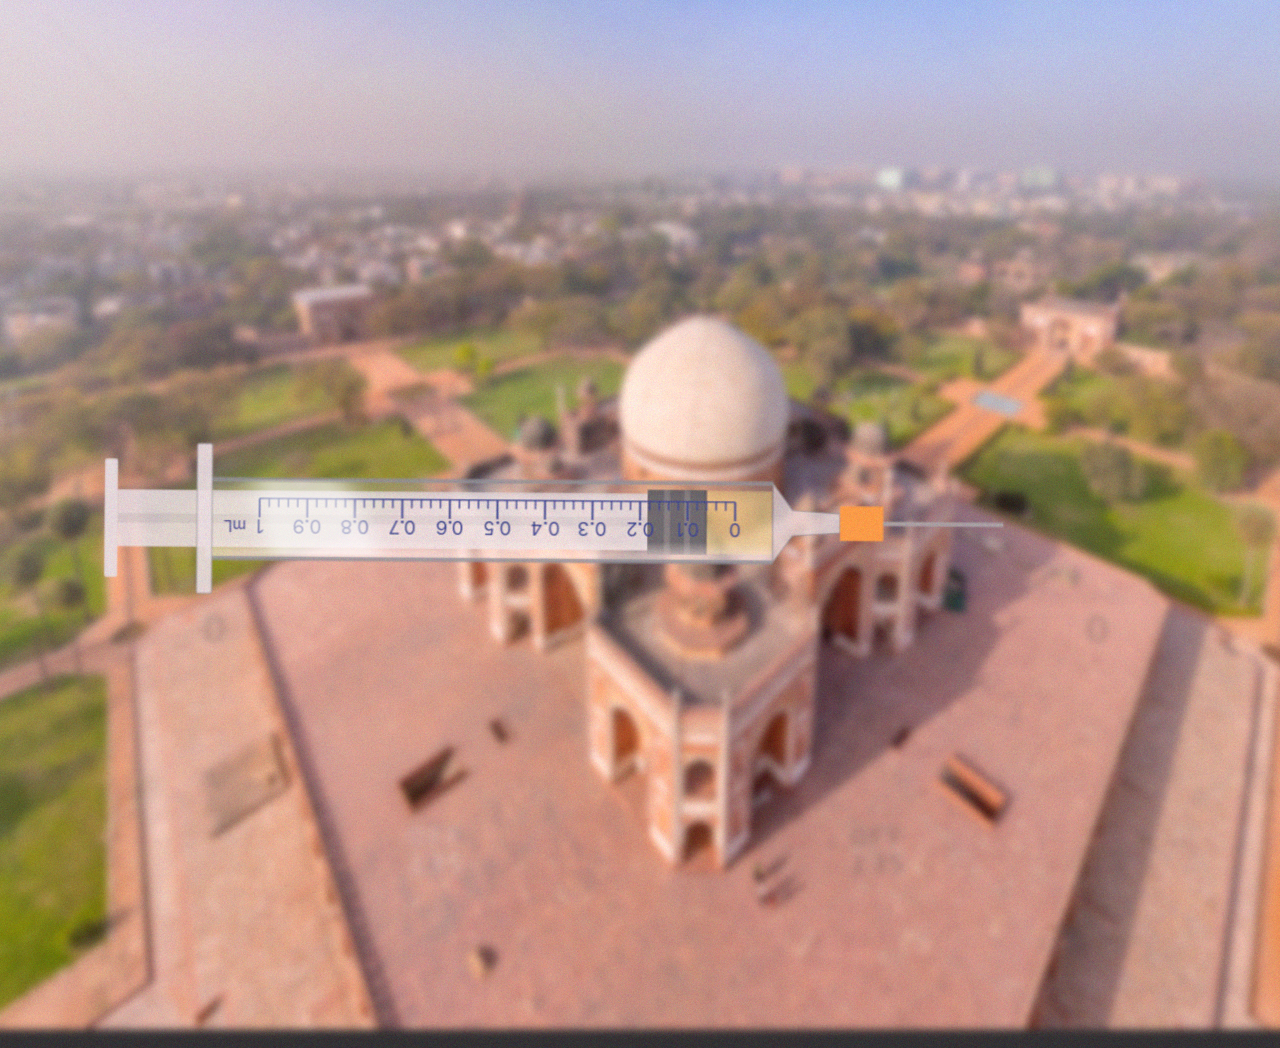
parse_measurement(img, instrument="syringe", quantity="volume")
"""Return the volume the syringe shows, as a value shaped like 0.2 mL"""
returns 0.06 mL
